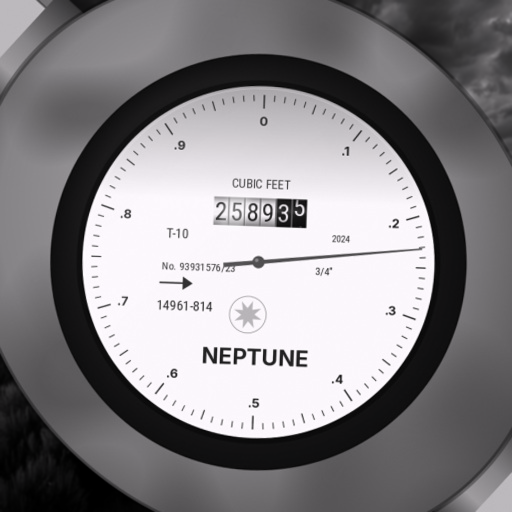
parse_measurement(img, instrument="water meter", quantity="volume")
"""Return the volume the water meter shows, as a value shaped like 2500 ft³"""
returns 258935.23 ft³
